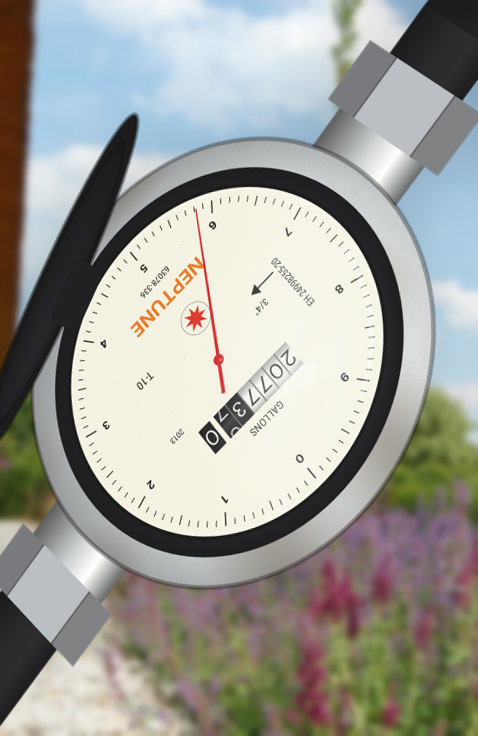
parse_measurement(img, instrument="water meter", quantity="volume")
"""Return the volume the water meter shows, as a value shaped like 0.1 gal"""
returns 2077365.8 gal
